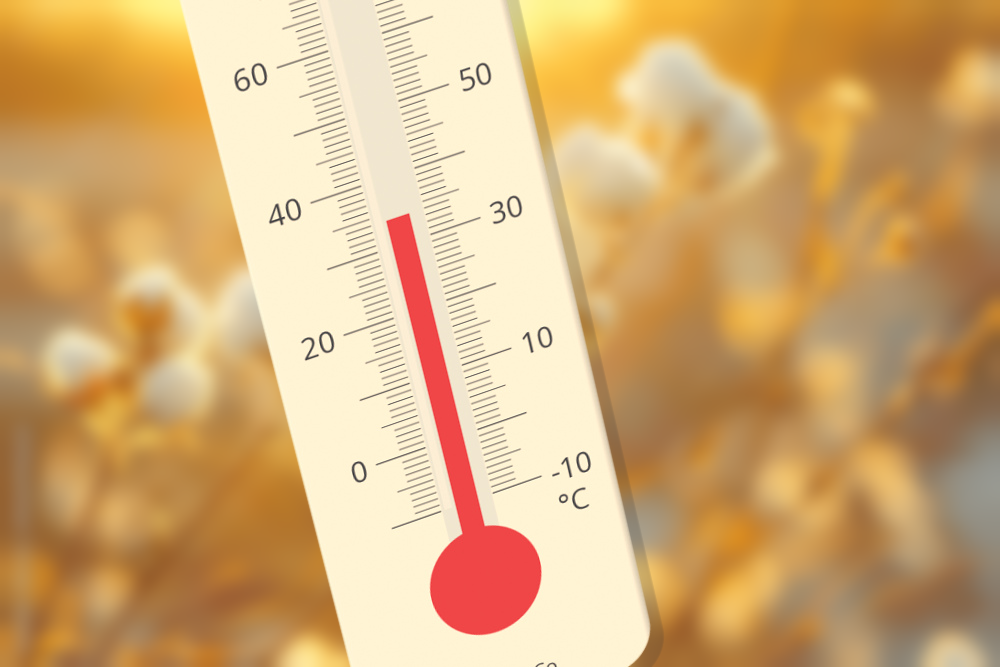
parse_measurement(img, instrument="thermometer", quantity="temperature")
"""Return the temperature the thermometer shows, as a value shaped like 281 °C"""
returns 34 °C
